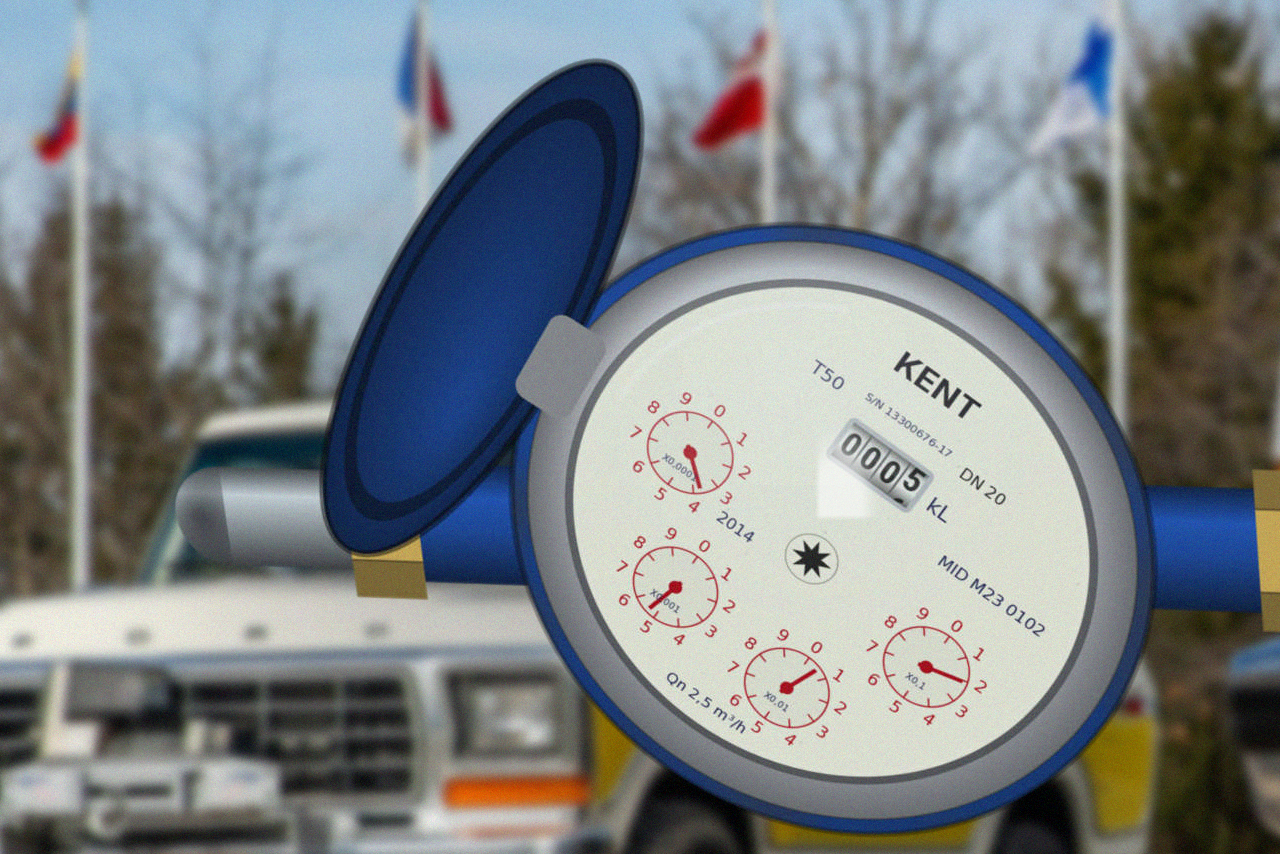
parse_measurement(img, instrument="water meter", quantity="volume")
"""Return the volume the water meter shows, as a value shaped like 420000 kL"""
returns 5.2053 kL
